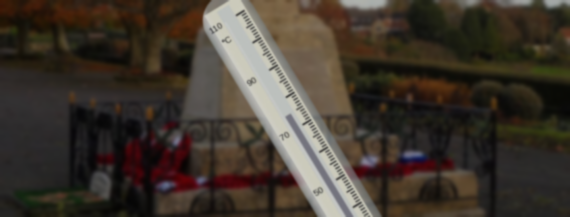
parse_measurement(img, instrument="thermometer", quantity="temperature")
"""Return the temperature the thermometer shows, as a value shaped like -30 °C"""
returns 75 °C
